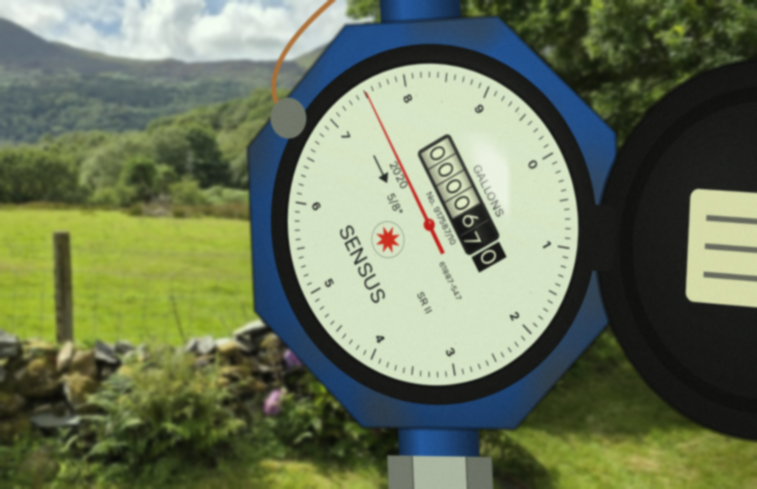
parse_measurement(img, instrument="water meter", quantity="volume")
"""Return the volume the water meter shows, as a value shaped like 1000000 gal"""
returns 667.5 gal
